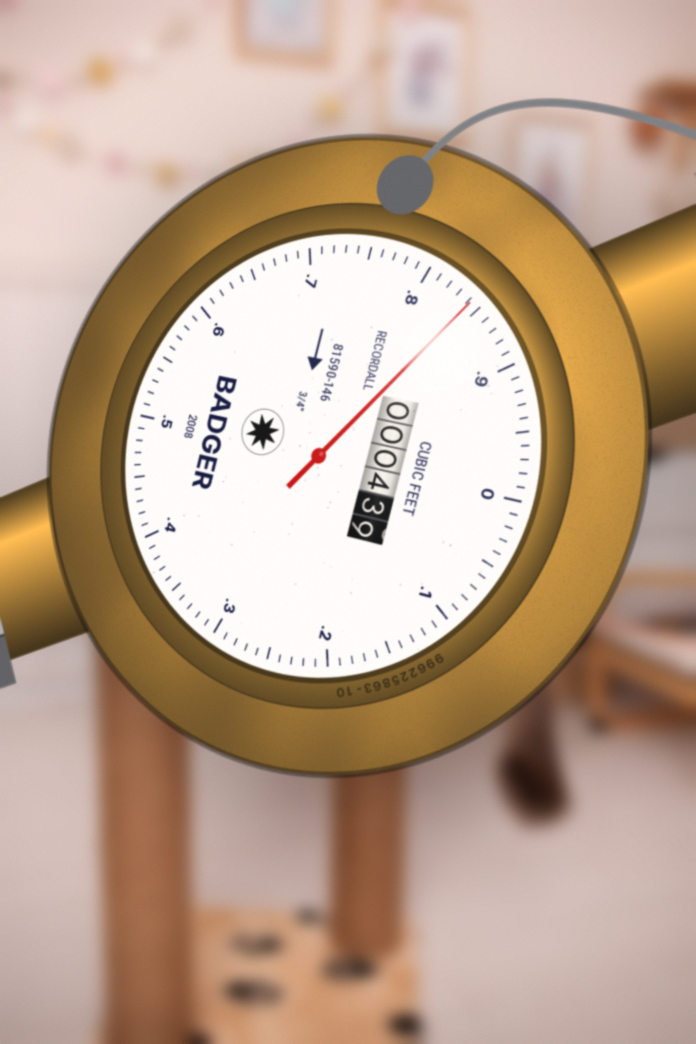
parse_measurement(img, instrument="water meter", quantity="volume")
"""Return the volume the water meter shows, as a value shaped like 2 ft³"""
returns 438.84 ft³
